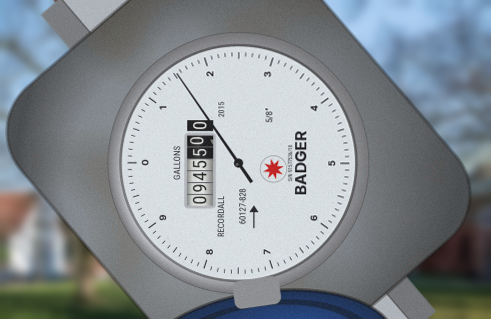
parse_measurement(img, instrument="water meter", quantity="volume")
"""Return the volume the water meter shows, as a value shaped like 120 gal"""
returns 945501.5 gal
